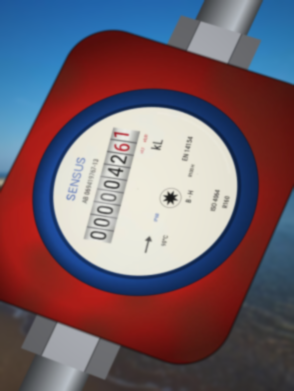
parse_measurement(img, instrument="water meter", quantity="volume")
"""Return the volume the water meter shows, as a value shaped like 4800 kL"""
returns 42.61 kL
